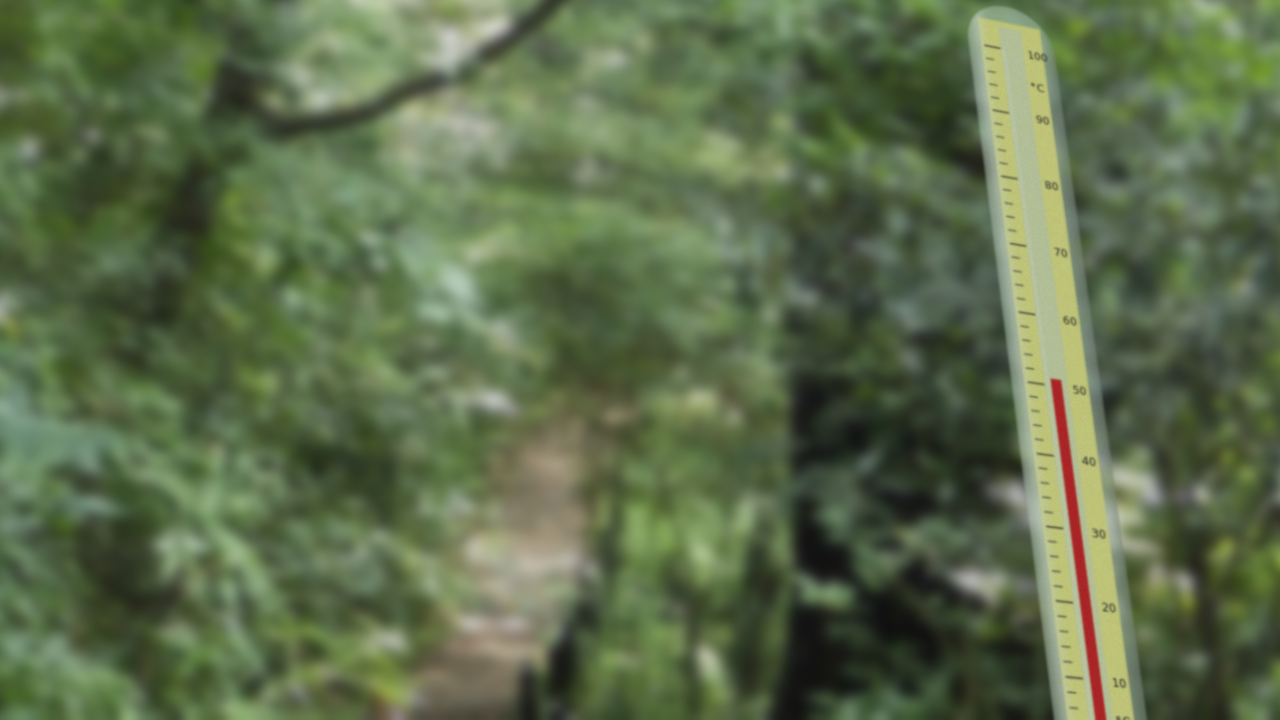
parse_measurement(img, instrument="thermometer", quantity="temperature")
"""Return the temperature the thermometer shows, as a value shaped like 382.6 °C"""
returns 51 °C
